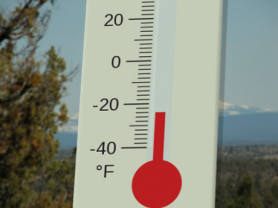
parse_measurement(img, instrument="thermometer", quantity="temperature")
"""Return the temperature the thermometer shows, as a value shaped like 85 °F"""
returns -24 °F
